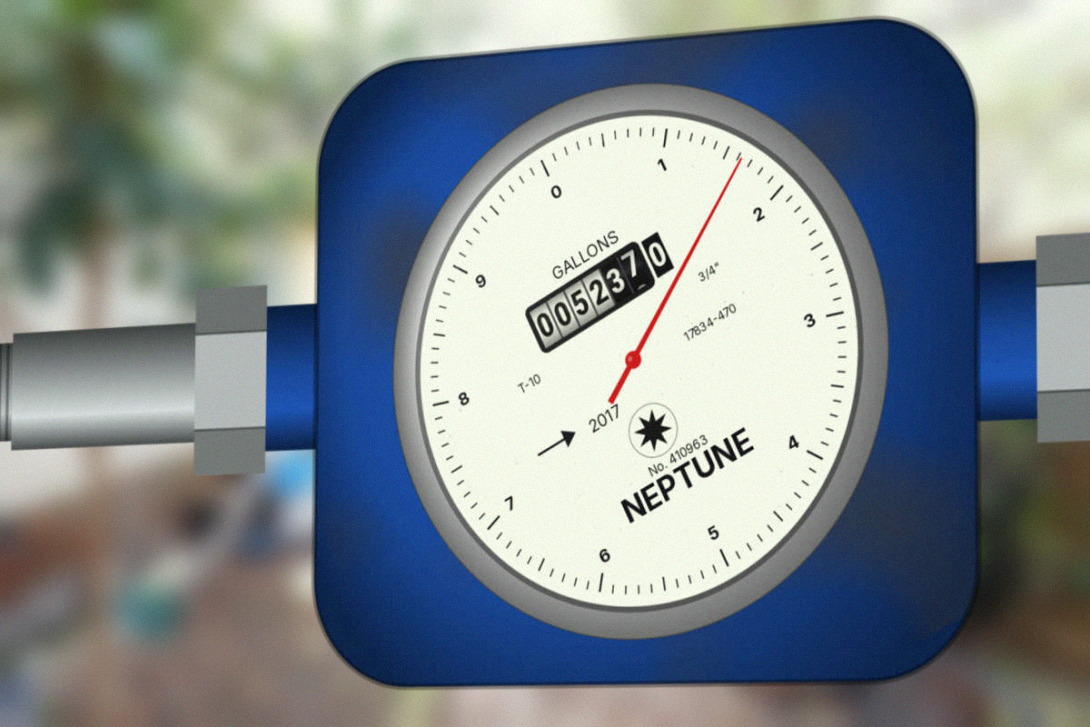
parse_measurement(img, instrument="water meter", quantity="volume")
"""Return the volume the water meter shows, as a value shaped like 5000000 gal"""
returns 52371.6 gal
